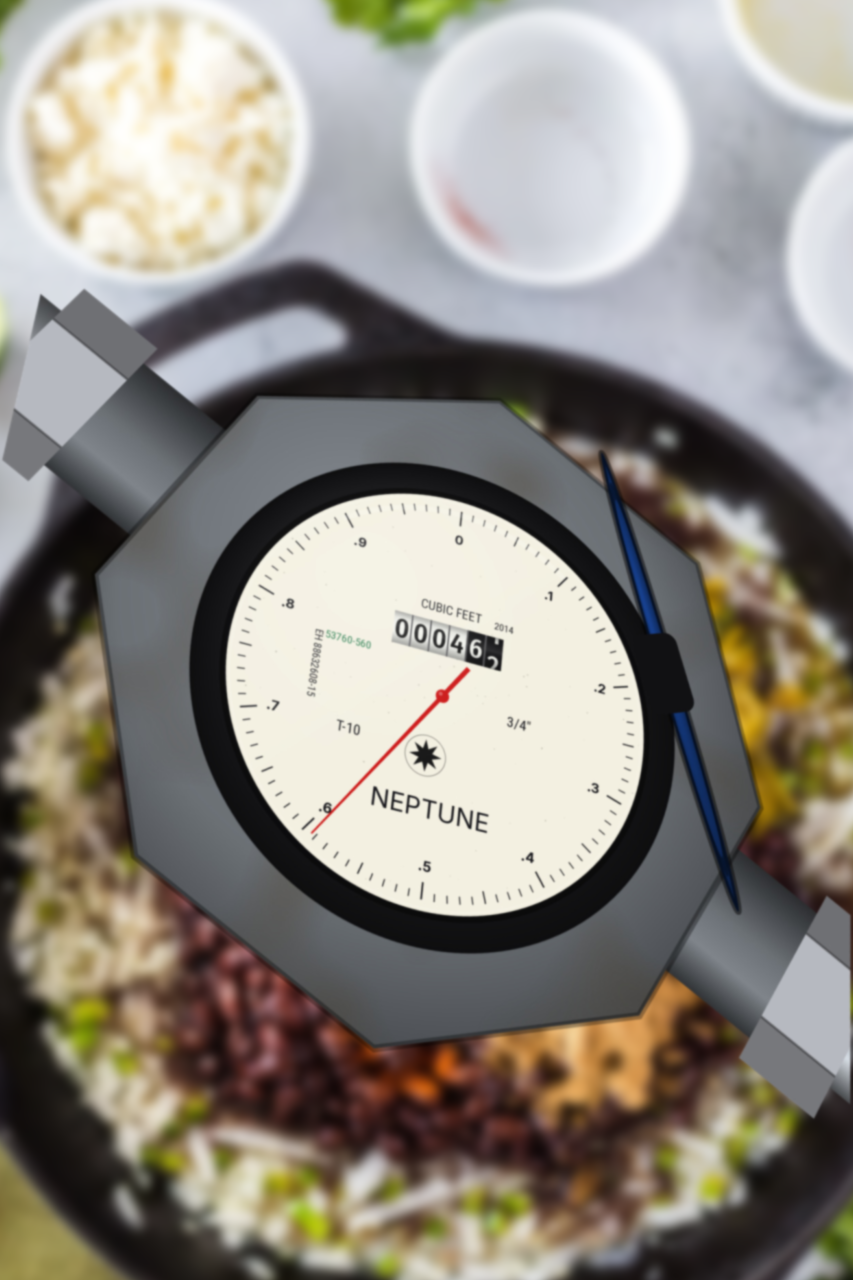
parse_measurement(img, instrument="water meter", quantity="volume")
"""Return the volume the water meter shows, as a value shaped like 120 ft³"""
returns 461.59 ft³
